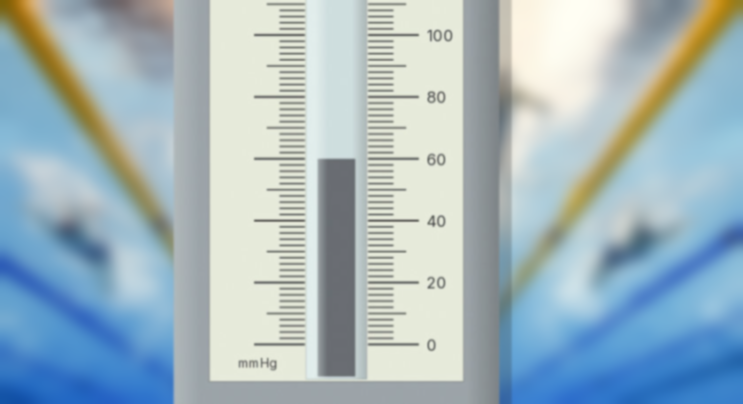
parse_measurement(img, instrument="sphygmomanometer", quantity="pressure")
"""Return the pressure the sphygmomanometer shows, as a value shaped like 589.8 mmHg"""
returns 60 mmHg
